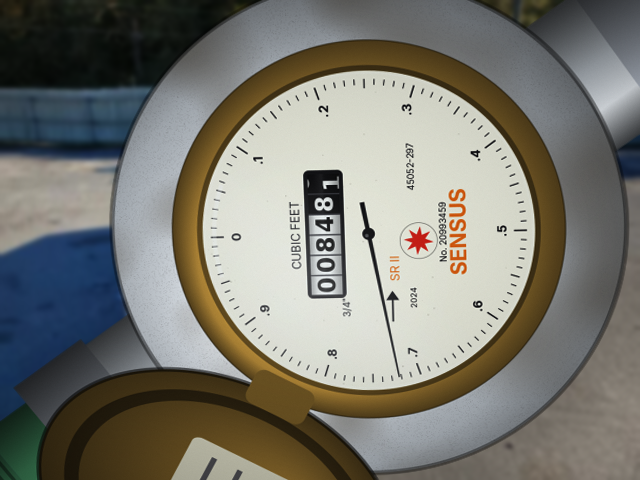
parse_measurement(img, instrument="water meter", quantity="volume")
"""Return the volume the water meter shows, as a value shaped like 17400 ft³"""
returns 8480.72 ft³
